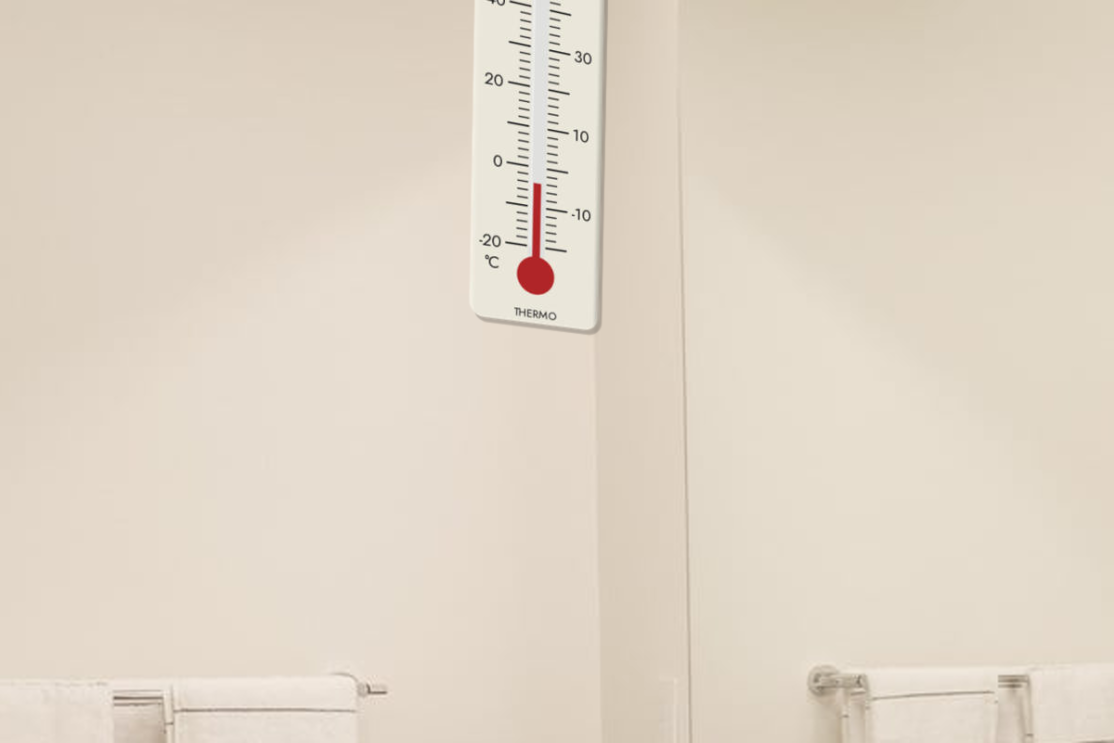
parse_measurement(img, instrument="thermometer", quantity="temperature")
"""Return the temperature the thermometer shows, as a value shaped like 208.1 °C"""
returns -4 °C
